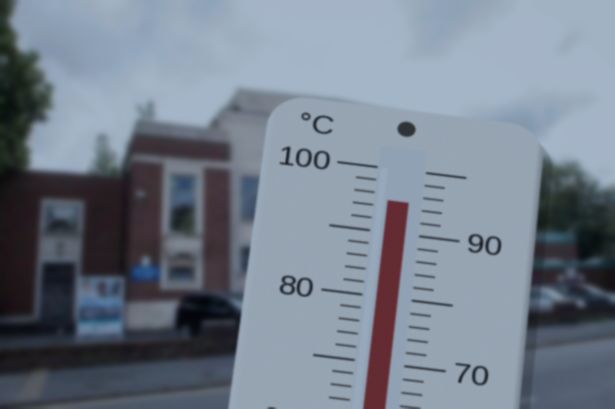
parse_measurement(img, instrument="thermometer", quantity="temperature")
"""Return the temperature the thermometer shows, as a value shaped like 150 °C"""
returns 95 °C
